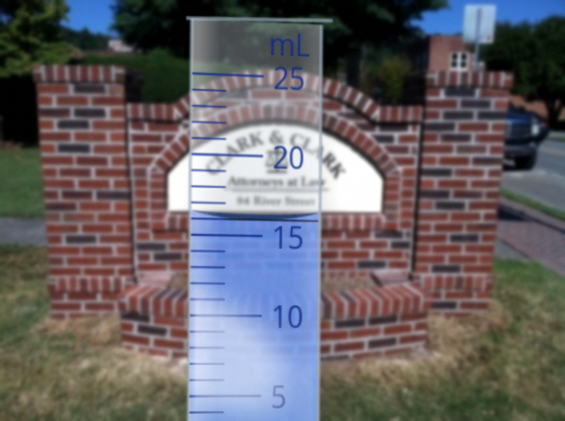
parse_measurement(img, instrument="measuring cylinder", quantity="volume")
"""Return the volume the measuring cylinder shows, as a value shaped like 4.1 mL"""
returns 16 mL
